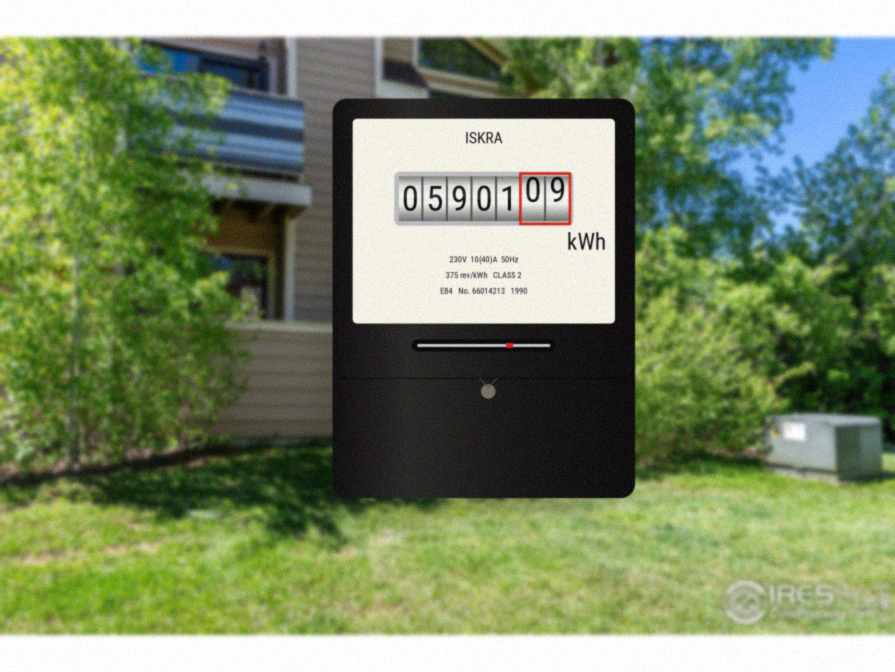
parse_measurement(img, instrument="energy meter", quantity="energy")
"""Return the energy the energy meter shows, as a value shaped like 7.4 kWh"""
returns 5901.09 kWh
